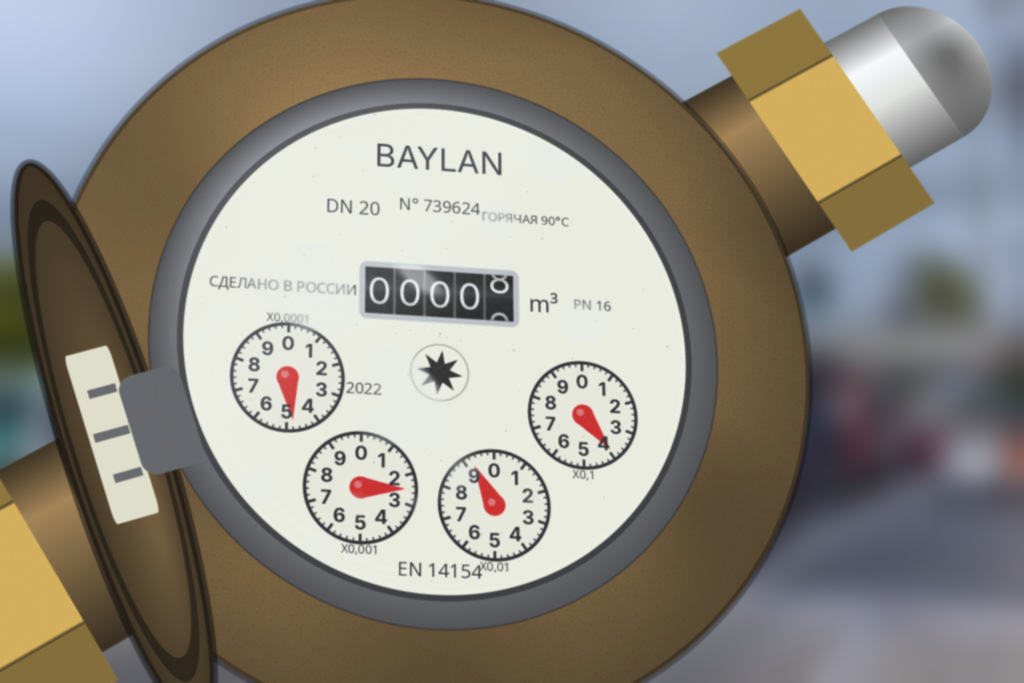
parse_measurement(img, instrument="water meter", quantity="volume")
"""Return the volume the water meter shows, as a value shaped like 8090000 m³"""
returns 8.3924 m³
